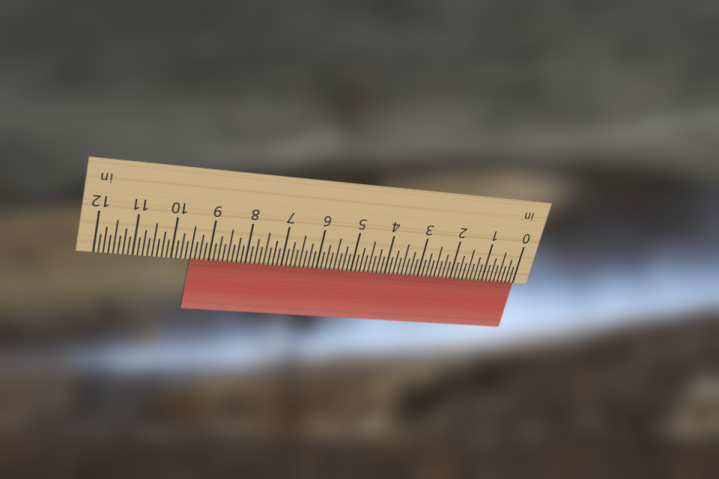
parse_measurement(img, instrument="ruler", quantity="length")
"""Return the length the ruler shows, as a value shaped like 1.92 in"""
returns 9.5 in
